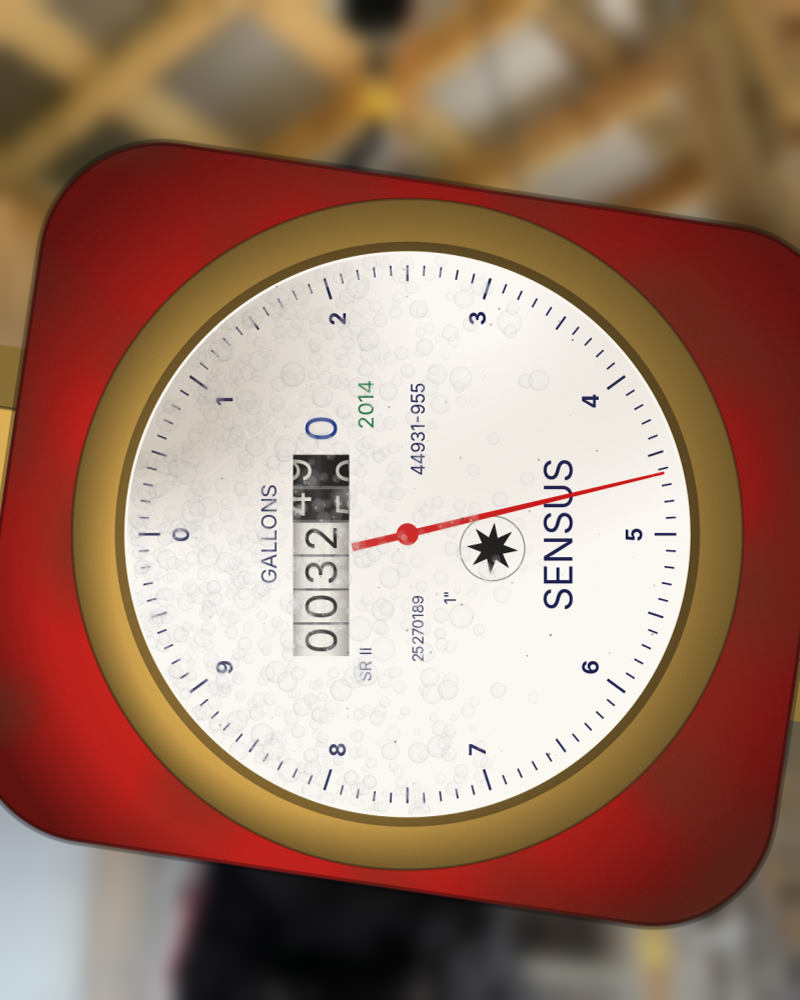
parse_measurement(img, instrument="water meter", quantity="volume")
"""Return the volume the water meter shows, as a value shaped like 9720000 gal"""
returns 32494.6 gal
